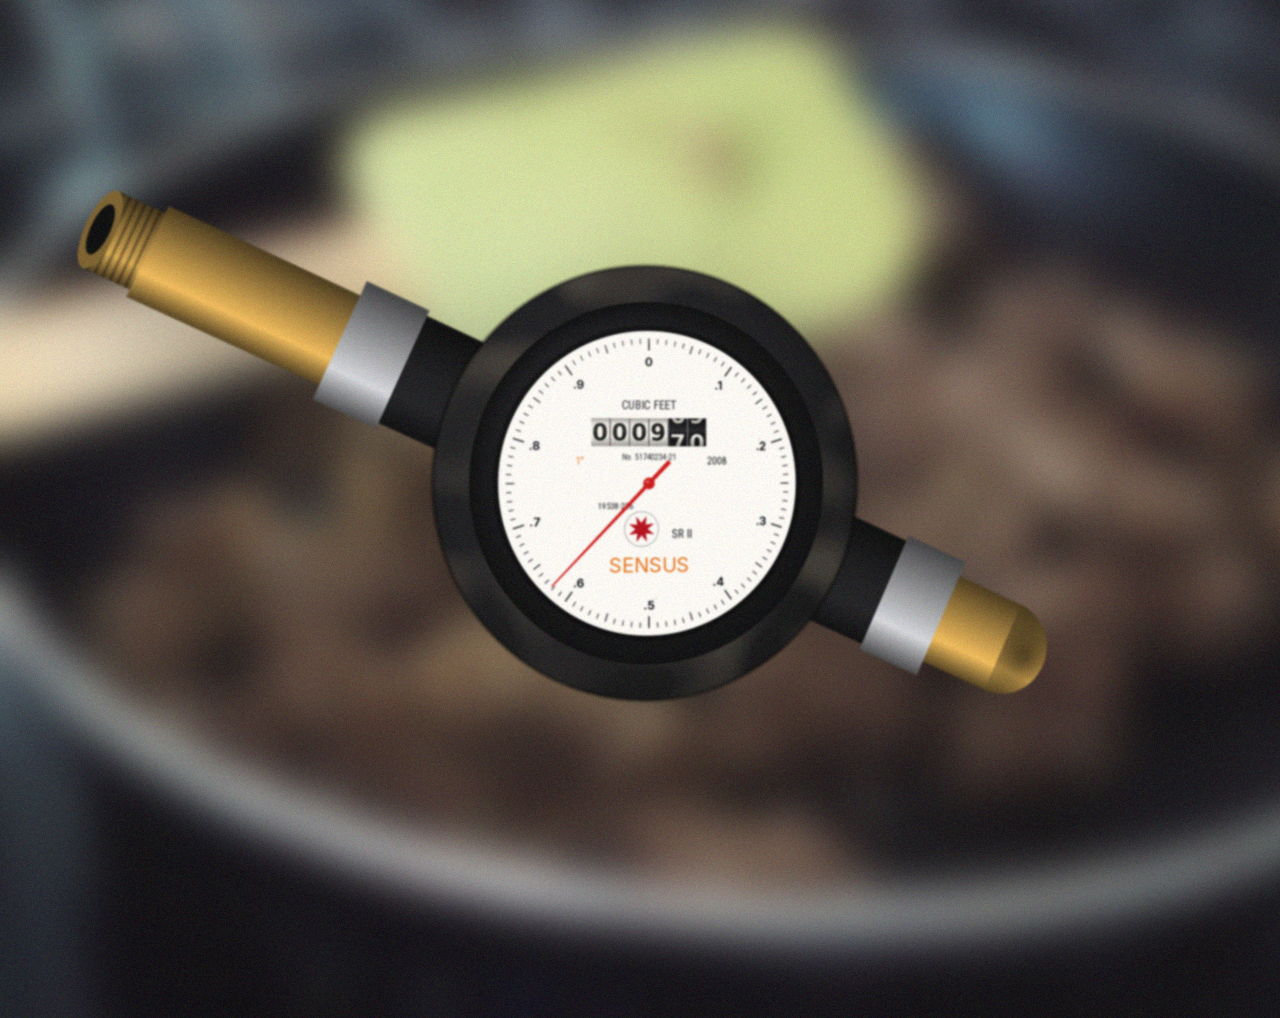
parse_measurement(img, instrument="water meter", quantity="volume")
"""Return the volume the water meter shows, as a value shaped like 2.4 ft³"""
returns 969.62 ft³
